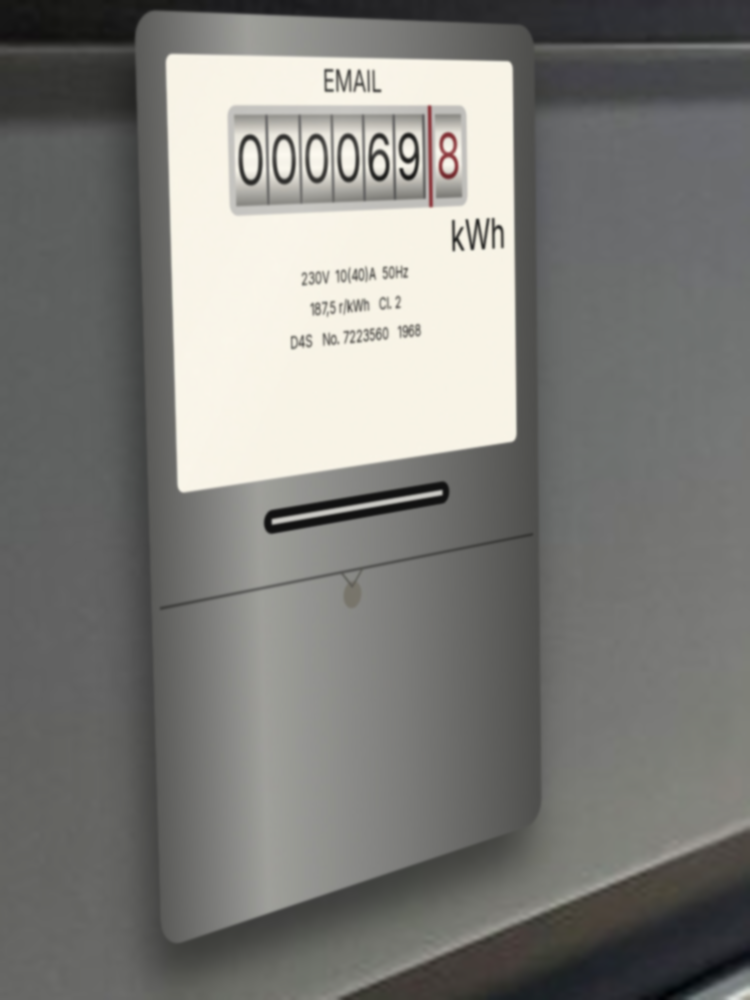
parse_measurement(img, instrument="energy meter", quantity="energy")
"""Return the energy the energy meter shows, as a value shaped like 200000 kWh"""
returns 69.8 kWh
